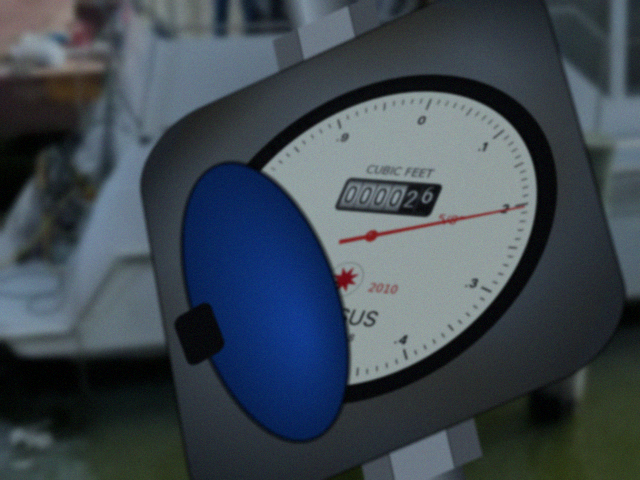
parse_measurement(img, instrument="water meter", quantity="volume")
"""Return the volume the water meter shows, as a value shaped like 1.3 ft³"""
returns 26.20 ft³
